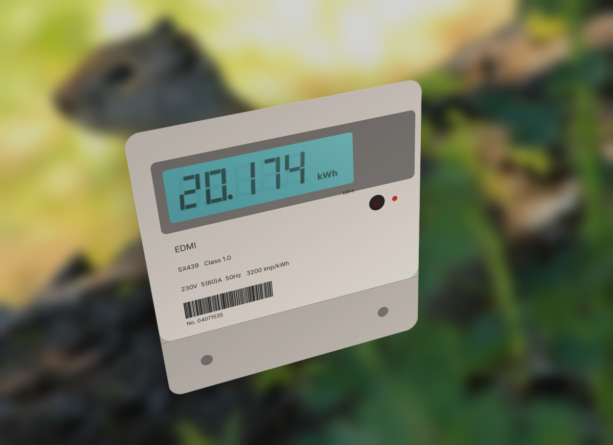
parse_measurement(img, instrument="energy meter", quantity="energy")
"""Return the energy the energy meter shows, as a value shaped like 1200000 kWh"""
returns 20.174 kWh
